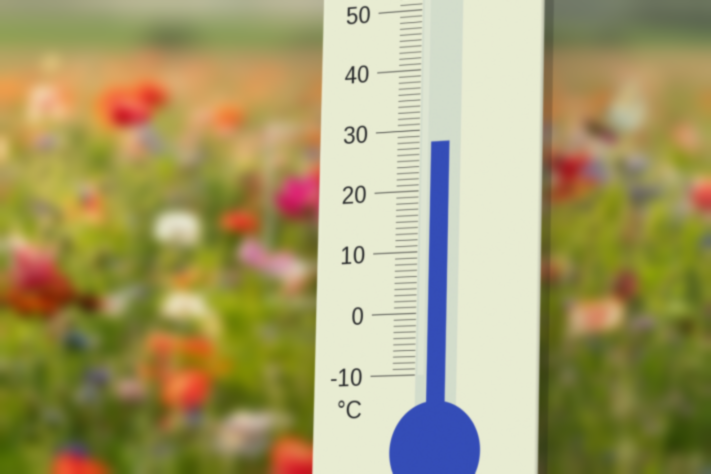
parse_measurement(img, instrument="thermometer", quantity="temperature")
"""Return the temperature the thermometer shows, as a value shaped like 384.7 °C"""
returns 28 °C
